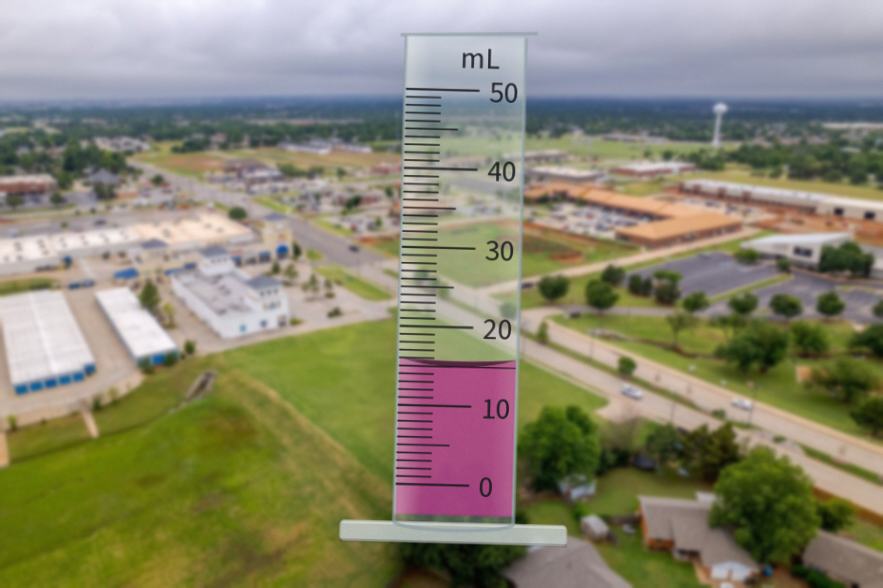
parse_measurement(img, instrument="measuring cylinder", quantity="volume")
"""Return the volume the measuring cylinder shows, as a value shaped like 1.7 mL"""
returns 15 mL
